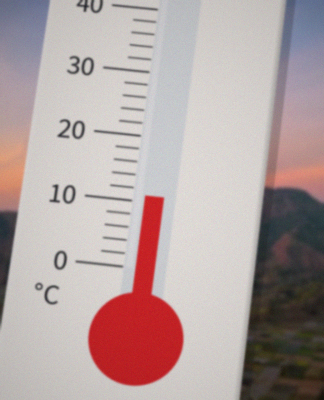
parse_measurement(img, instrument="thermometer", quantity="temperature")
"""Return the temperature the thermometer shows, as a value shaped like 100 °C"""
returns 11 °C
